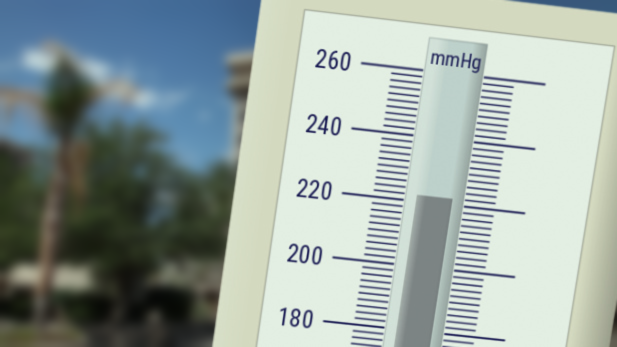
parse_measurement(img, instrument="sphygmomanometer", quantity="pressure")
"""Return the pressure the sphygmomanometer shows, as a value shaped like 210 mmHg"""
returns 222 mmHg
